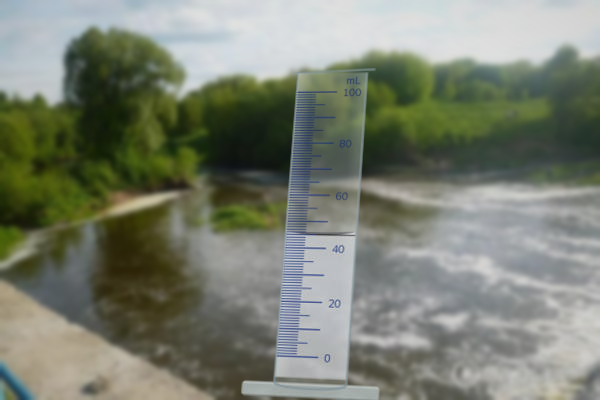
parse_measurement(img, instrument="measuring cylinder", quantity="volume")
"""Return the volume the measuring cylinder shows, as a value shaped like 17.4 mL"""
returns 45 mL
